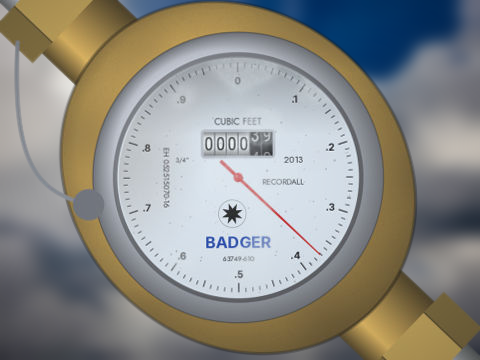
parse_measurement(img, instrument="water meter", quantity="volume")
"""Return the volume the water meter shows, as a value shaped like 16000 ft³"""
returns 39.37 ft³
